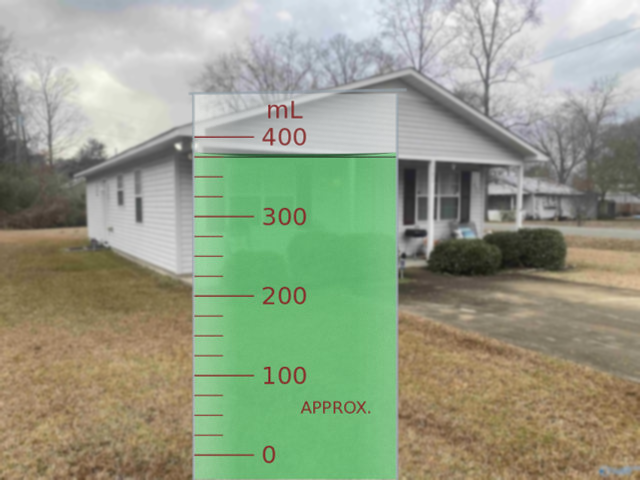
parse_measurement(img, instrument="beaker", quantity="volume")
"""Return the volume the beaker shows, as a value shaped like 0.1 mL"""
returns 375 mL
